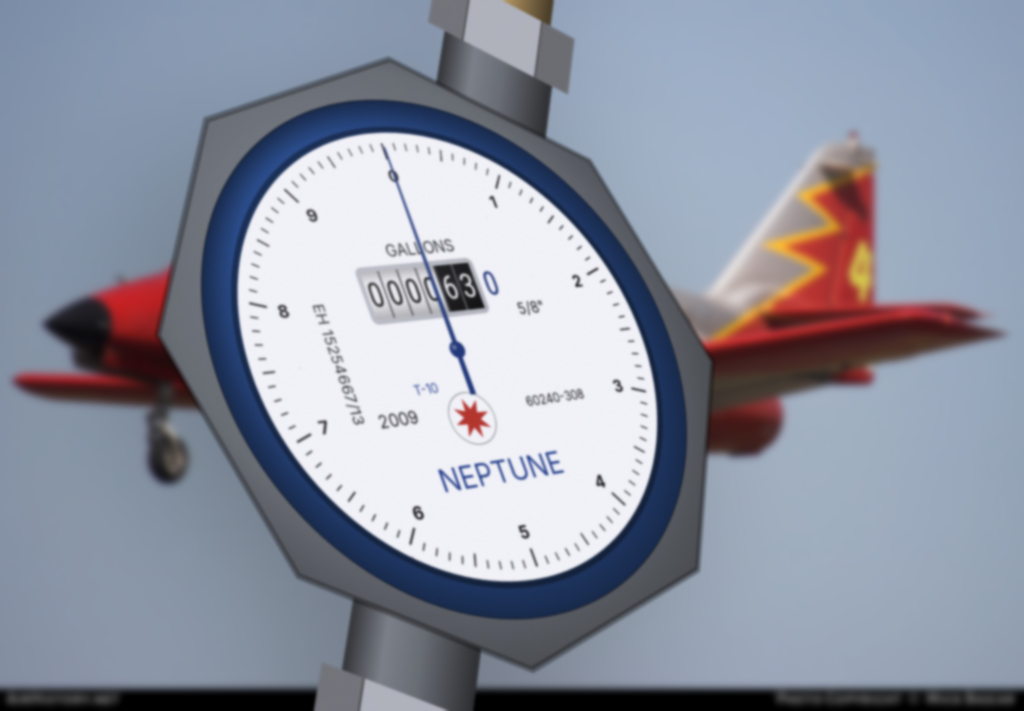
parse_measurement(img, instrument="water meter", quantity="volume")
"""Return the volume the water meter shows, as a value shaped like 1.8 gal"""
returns 630.0 gal
